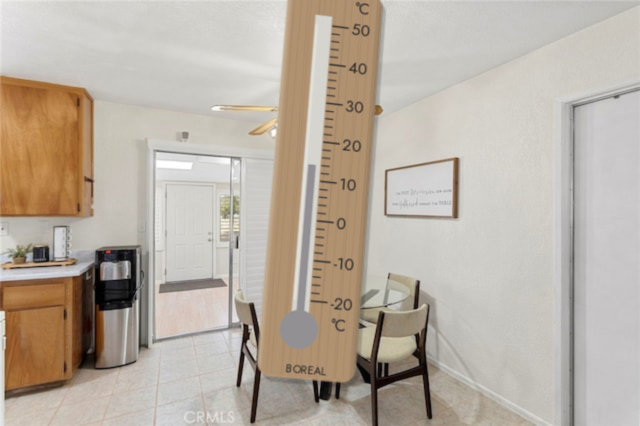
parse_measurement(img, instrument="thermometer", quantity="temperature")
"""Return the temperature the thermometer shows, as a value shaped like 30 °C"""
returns 14 °C
